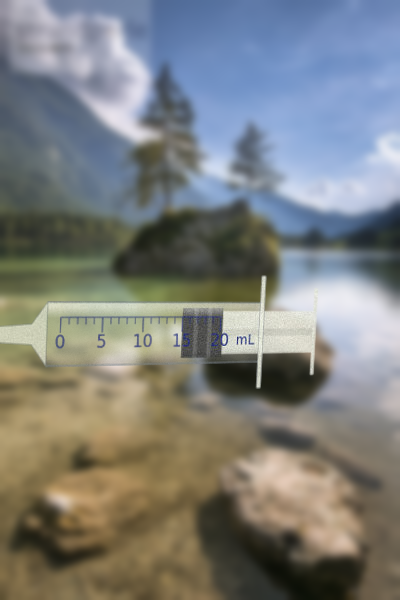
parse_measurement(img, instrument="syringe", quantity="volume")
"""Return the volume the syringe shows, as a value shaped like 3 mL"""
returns 15 mL
